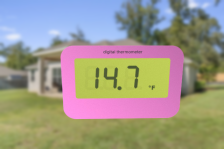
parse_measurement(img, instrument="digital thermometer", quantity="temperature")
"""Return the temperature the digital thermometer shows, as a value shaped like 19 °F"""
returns 14.7 °F
